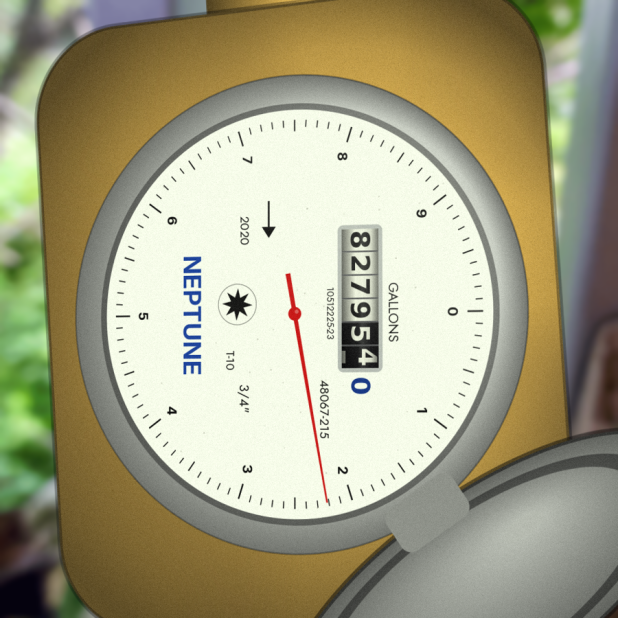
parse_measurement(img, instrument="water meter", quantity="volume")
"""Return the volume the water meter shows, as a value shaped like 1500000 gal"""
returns 8279542.2 gal
